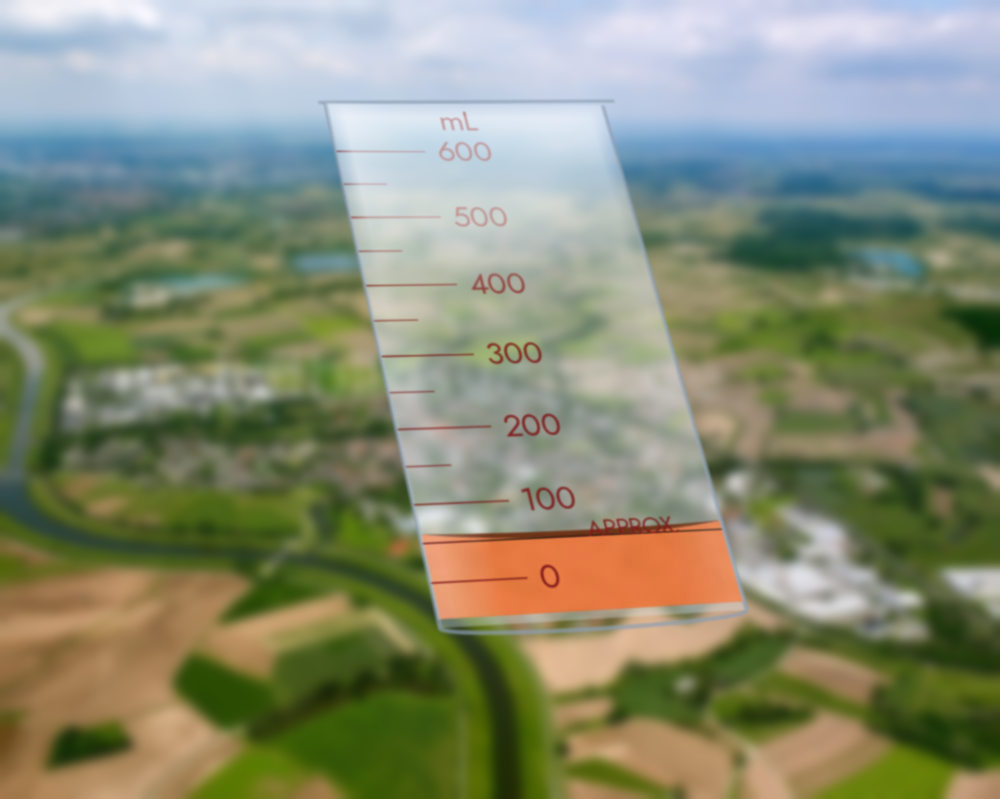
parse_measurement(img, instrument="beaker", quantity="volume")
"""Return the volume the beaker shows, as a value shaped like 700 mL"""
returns 50 mL
